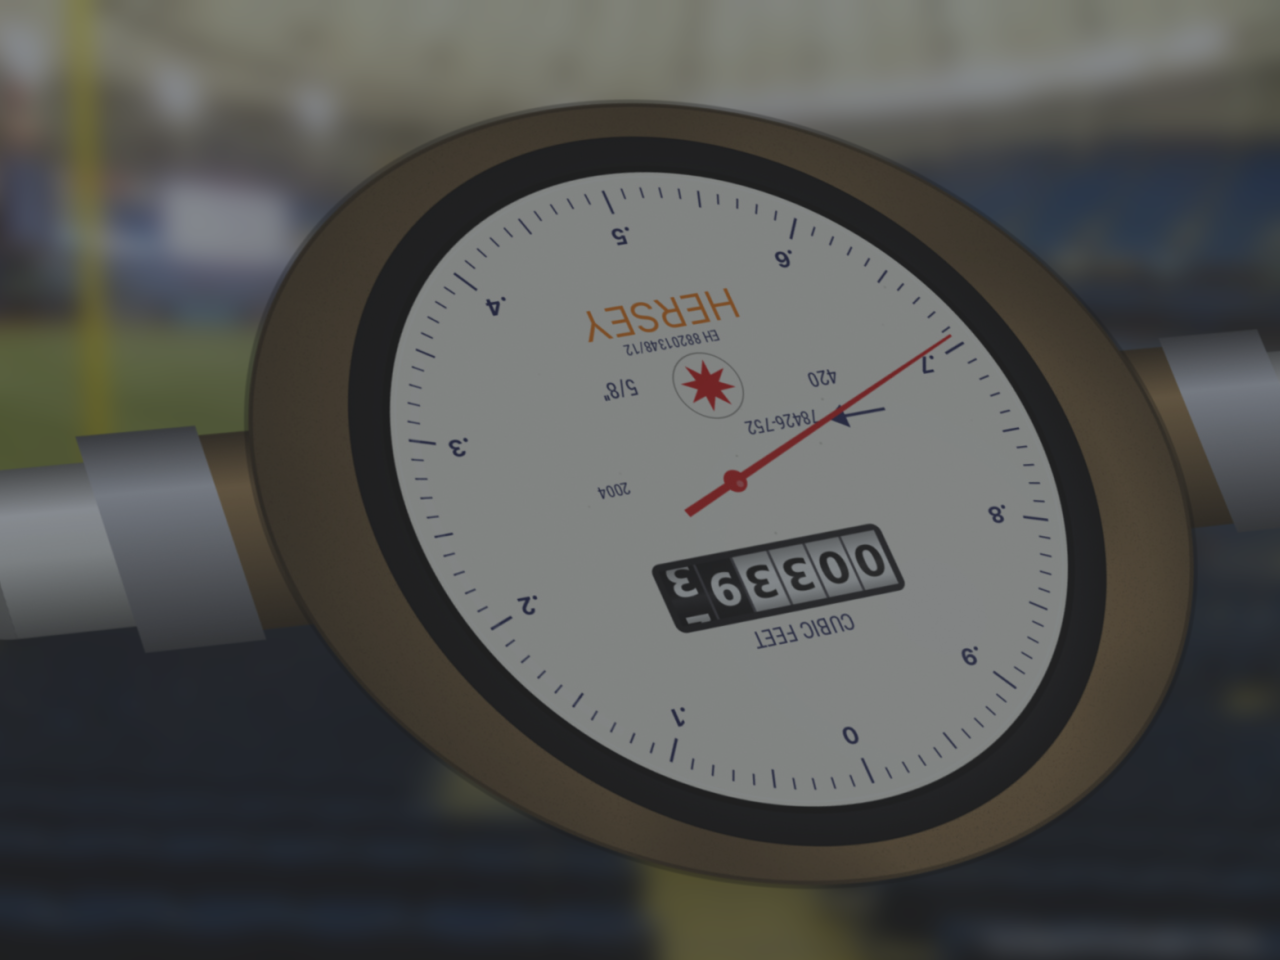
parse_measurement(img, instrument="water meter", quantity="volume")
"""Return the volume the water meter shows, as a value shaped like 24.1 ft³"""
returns 3392.69 ft³
